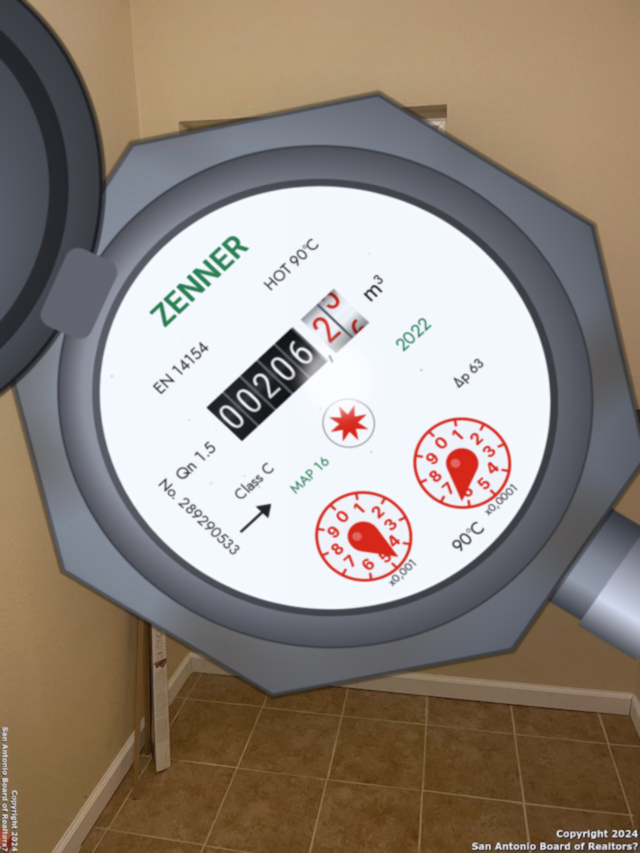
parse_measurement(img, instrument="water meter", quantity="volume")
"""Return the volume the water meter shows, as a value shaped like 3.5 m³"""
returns 206.2546 m³
